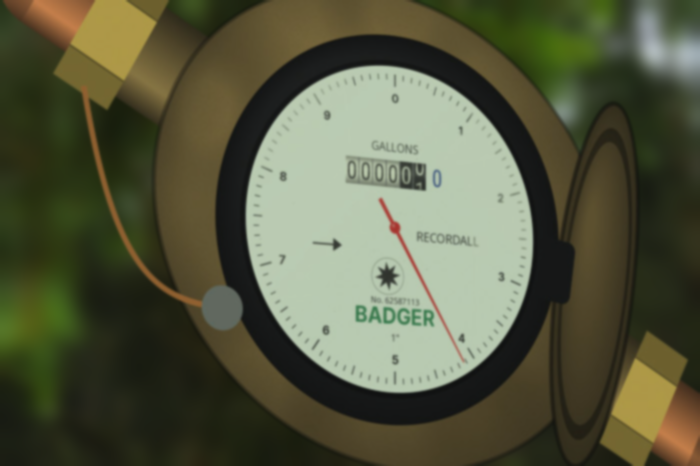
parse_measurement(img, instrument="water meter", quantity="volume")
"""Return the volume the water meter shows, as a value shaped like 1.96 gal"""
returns 4.1 gal
